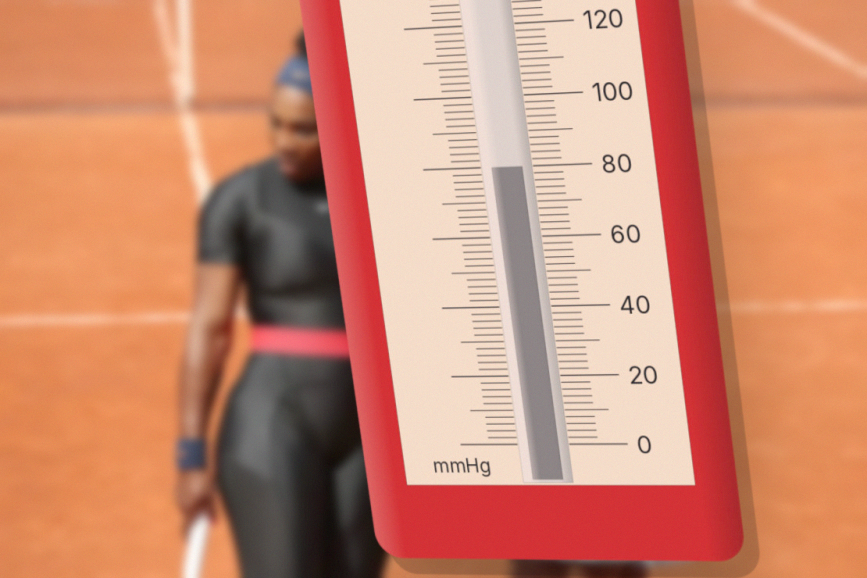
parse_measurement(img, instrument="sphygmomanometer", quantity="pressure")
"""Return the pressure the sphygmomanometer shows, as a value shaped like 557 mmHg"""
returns 80 mmHg
